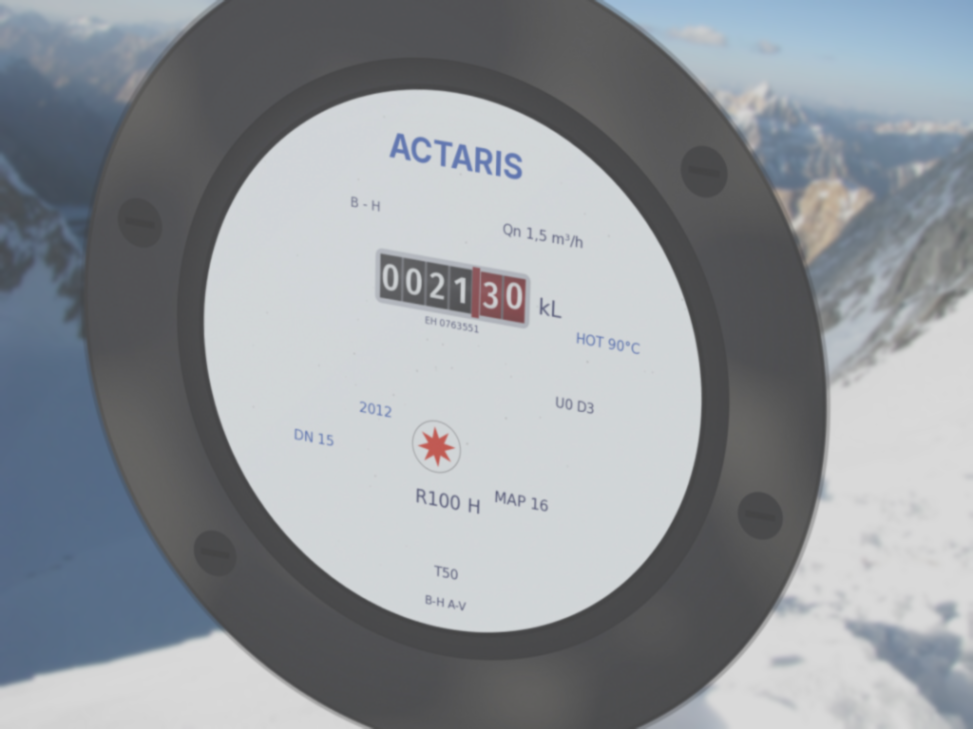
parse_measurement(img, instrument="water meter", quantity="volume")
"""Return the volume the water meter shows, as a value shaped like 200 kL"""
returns 21.30 kL
